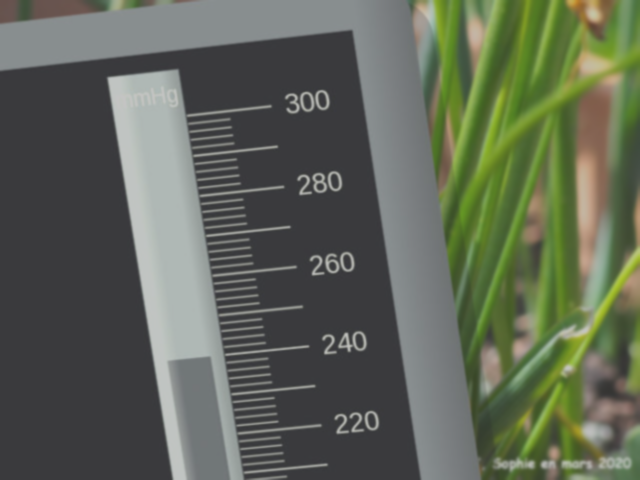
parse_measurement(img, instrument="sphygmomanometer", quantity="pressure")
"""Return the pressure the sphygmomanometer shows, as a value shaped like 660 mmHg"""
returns 240 mmHg
